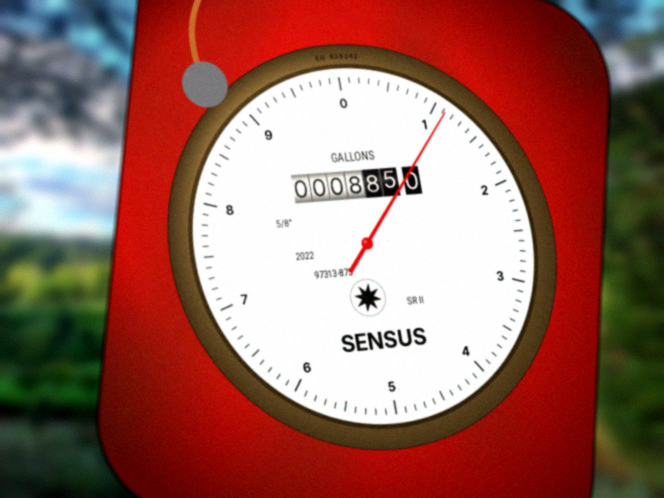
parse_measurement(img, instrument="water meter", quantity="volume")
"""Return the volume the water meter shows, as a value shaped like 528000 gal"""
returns 8851.1 gal
